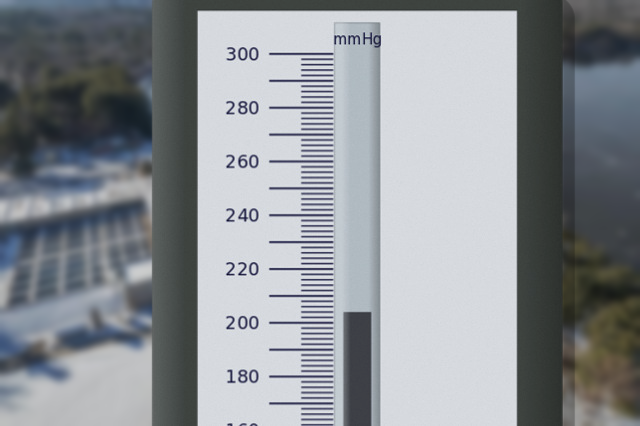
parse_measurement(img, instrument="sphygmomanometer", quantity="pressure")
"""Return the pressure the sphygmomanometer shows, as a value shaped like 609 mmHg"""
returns 204 mmHg
